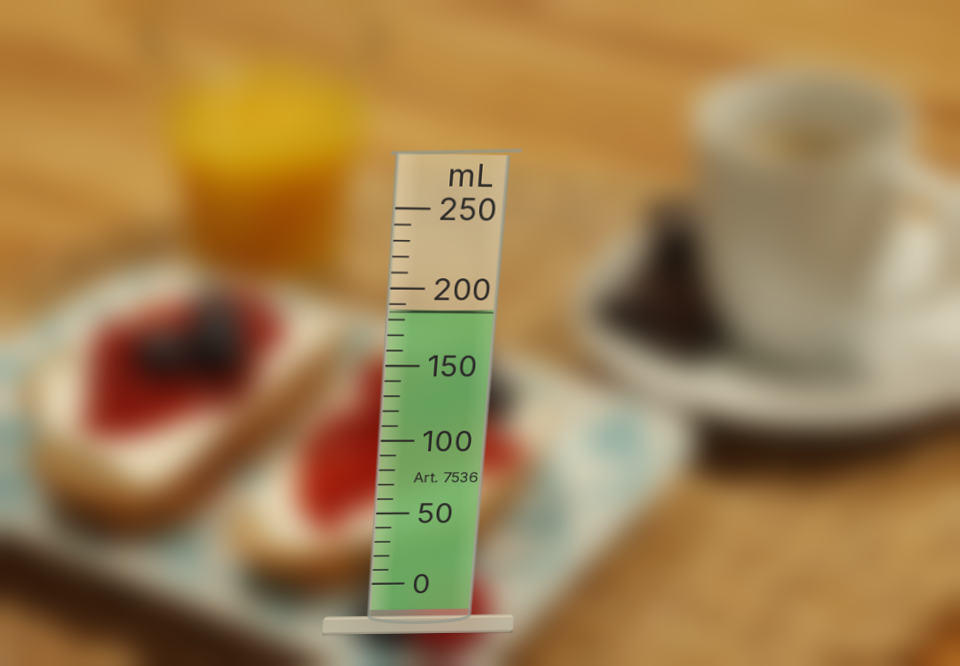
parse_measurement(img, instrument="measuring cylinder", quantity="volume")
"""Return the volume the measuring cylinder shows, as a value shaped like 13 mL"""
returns 185 mL
